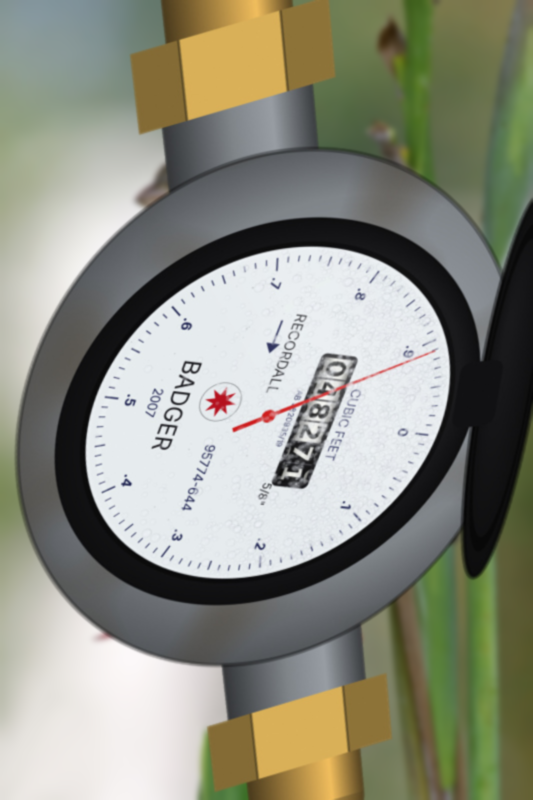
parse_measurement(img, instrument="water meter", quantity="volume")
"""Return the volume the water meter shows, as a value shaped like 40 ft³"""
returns 48270.91 ft³
